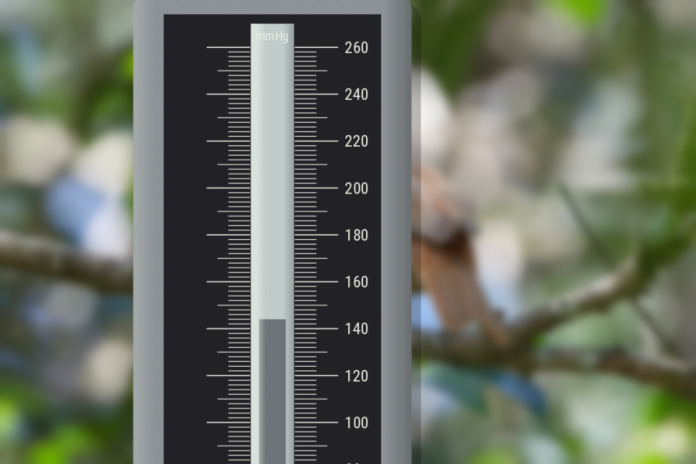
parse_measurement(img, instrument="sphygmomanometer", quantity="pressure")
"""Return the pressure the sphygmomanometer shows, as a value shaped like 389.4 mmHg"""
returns 144 mmHg
